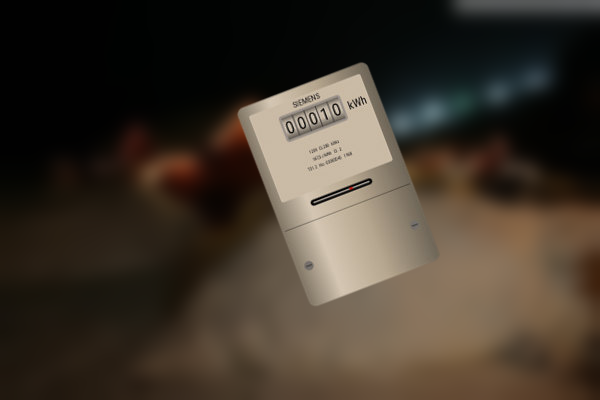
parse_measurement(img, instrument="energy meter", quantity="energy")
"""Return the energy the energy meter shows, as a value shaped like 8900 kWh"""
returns 10 kWh
